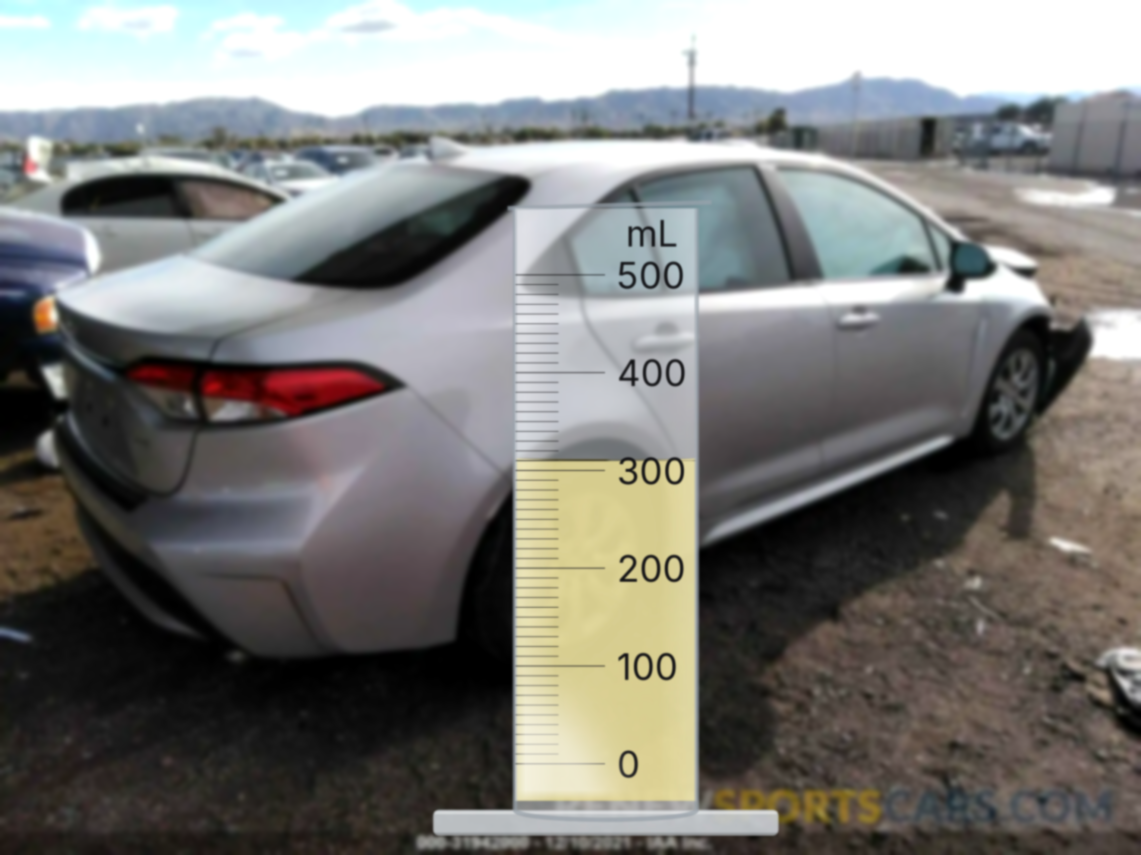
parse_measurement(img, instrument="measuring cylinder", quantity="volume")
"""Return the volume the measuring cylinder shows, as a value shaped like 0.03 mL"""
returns 310 mL
